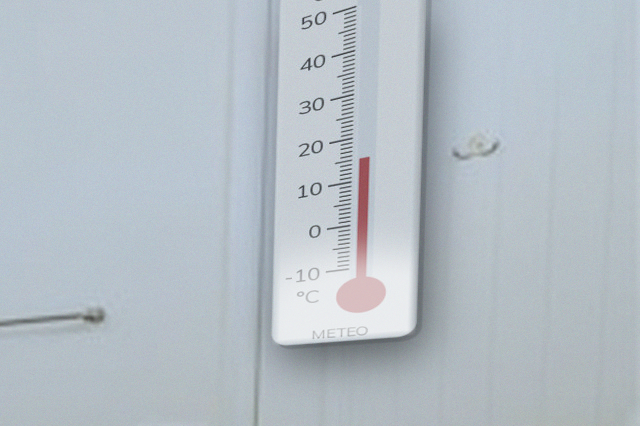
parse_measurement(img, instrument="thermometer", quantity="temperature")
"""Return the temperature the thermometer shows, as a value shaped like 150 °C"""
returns 15 °C
